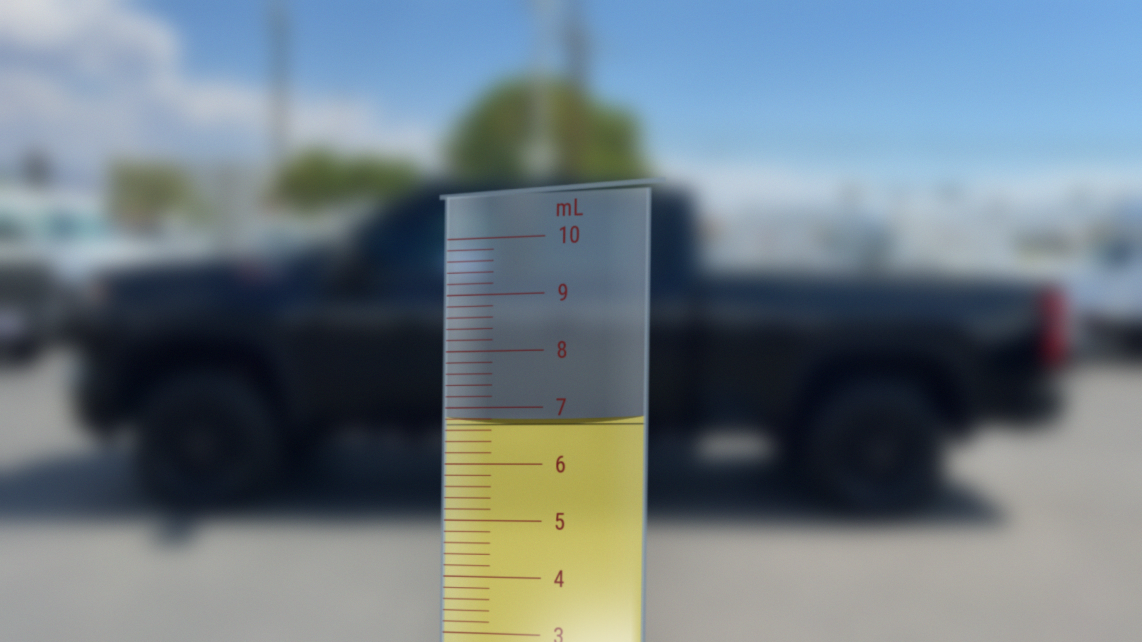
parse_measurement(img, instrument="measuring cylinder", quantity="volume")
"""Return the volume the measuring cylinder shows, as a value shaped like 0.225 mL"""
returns 6.7 mL
